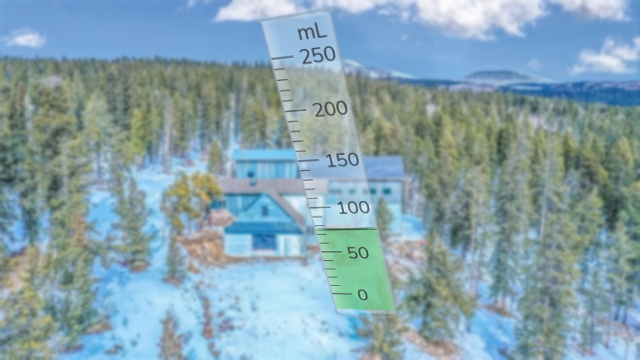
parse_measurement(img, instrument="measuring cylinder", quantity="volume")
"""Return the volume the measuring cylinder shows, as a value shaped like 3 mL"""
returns 75 mL
